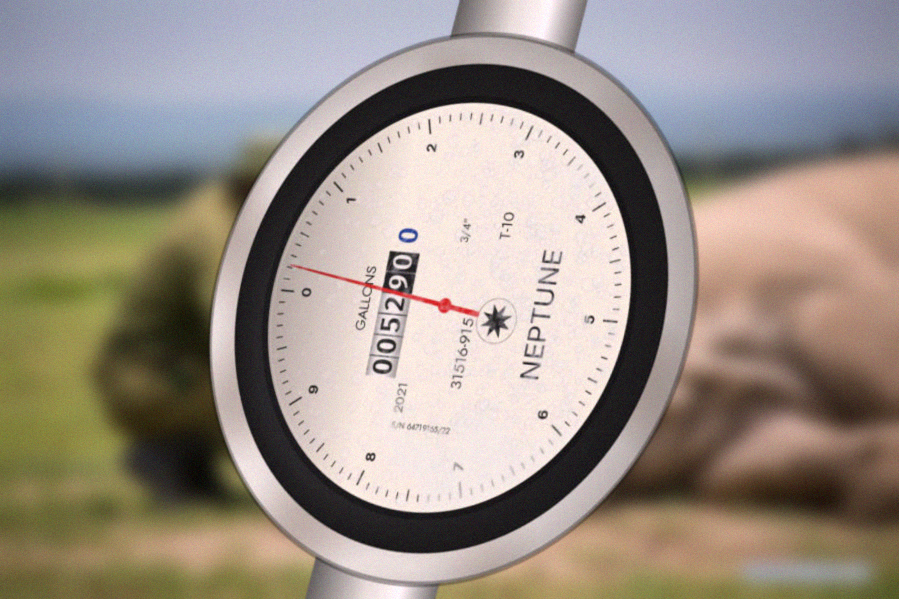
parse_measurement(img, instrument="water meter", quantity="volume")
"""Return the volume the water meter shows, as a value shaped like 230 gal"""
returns 52900.2 gal
